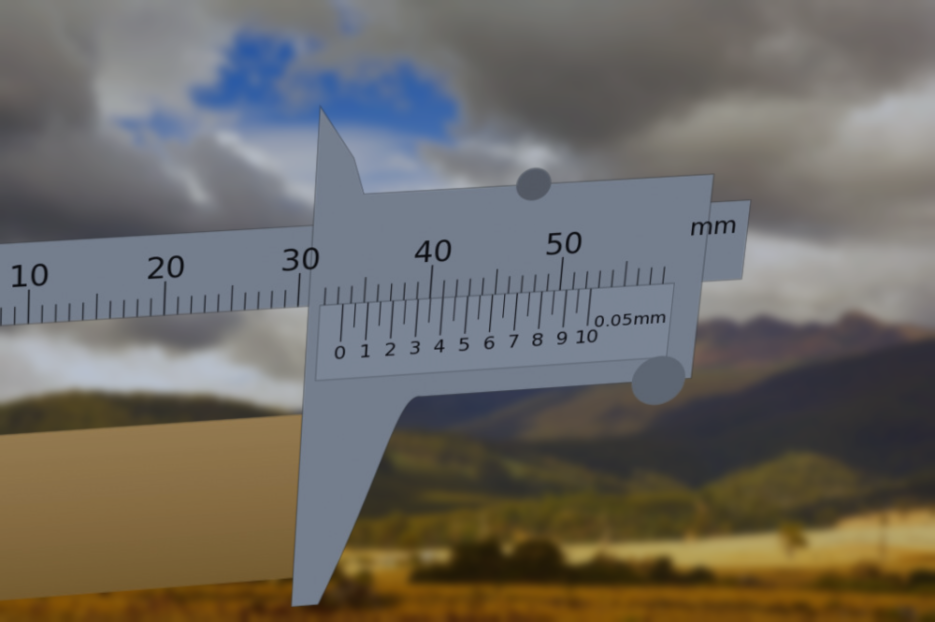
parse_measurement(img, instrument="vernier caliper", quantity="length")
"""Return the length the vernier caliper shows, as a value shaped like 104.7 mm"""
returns 33.4 mm
